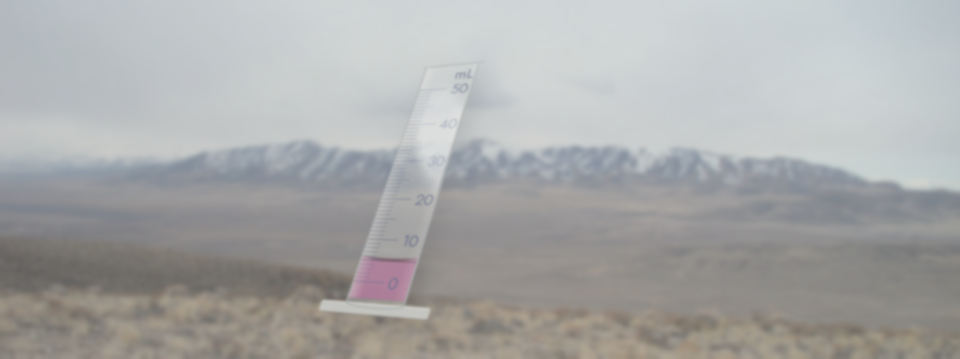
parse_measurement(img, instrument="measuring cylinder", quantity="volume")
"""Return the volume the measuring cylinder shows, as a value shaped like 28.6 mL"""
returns 5 mL
